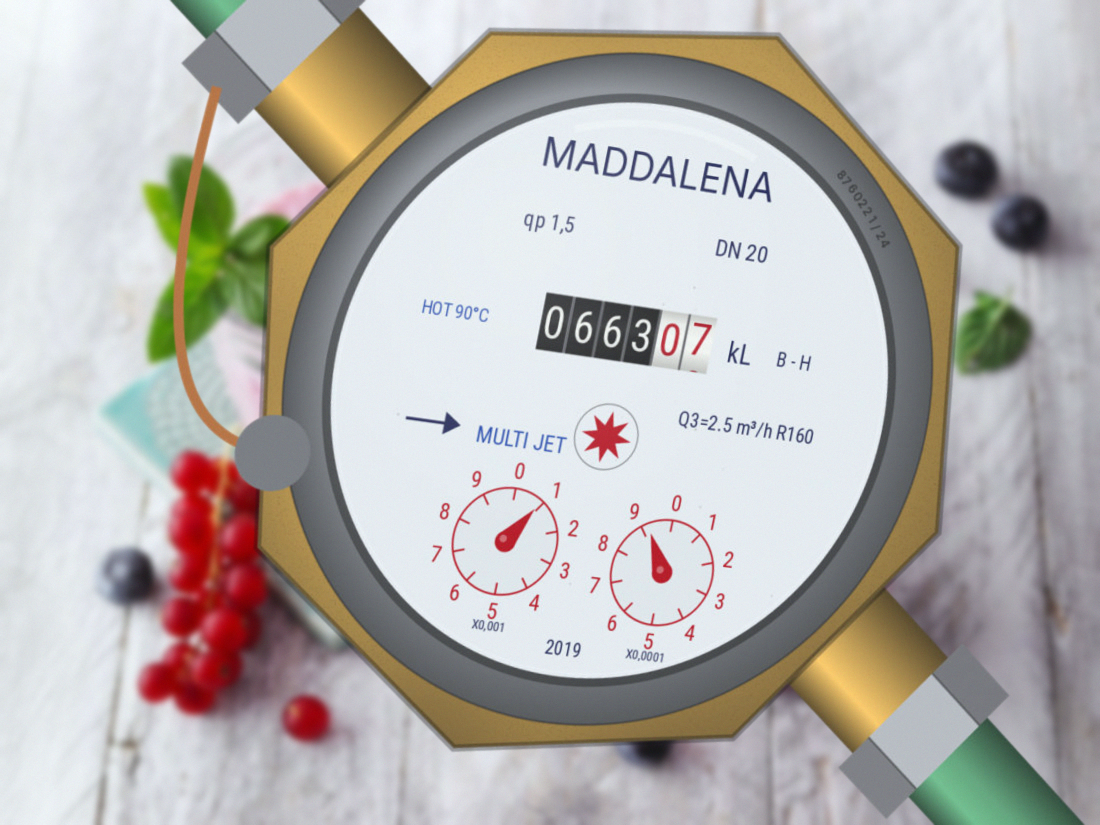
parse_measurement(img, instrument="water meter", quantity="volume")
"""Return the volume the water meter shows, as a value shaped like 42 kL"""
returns 663.0709 kL
